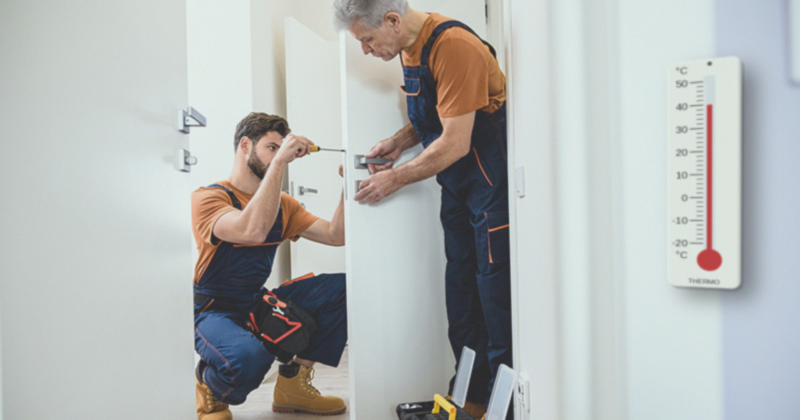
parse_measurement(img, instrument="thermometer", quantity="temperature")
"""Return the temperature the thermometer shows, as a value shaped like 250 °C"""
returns 40 °C
